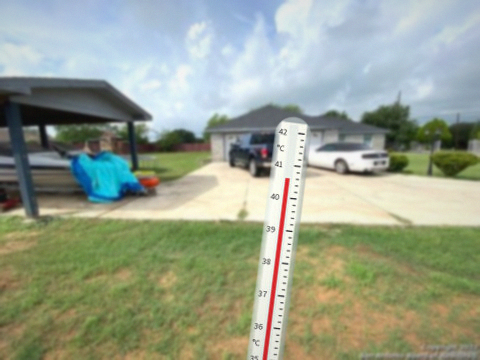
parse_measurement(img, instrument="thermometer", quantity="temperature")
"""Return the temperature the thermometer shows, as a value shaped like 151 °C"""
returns 40.6 °C
